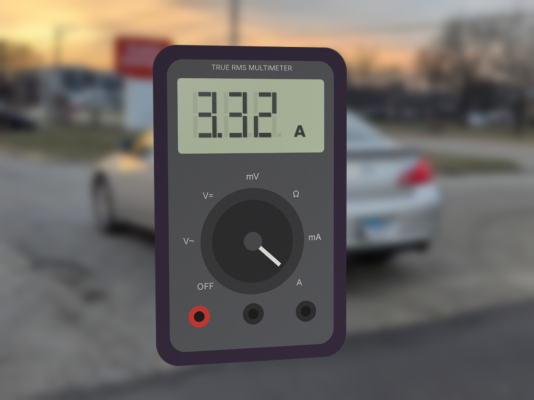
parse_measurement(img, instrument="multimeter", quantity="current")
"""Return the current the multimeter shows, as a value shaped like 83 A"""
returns 3.32 A
